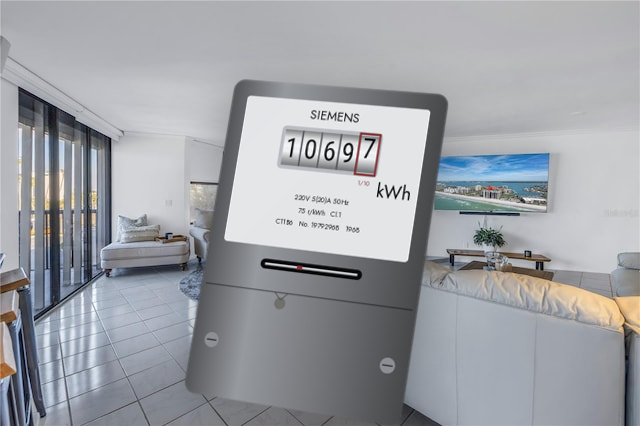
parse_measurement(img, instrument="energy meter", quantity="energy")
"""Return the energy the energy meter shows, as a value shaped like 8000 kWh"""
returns 1069.7 kWh
